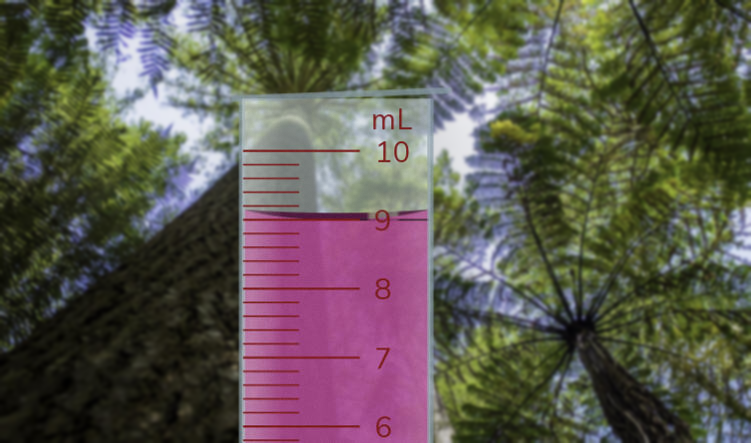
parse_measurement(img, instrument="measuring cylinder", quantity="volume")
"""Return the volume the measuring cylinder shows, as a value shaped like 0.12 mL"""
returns 9 mL
